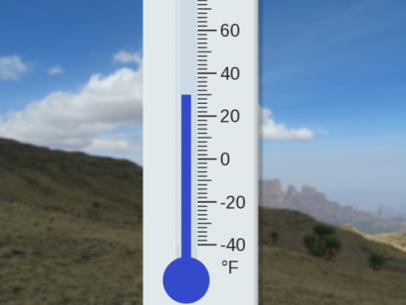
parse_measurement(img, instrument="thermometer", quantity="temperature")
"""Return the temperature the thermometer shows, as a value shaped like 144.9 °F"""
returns 30 °F
